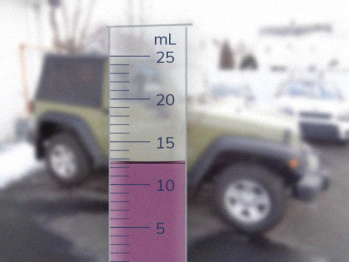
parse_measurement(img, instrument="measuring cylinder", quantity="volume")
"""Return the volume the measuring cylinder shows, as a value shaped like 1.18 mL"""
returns 12.5 mL
